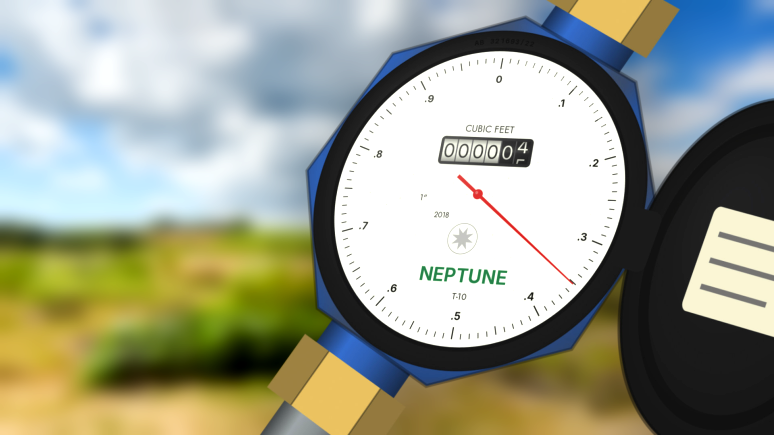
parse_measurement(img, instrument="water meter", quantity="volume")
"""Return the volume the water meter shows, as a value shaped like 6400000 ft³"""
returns 4.35 ft³
